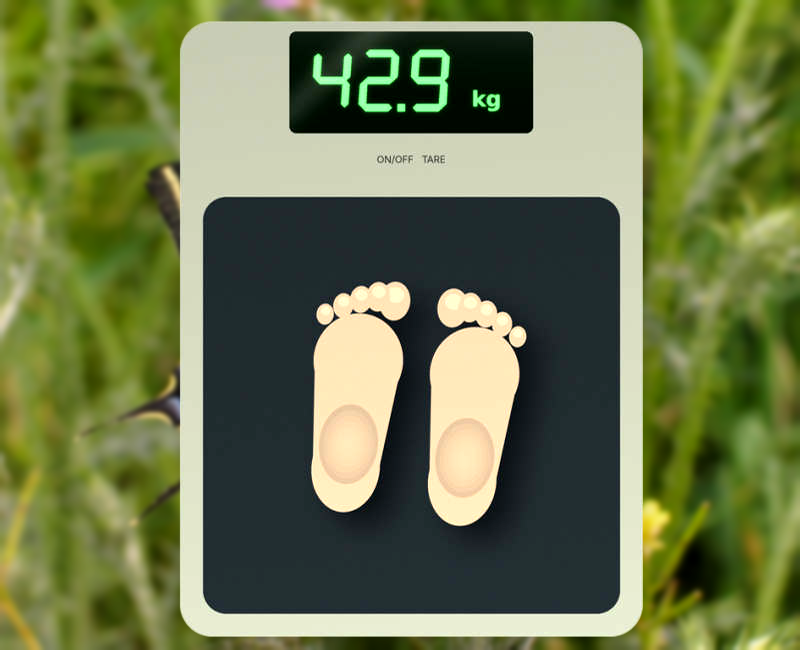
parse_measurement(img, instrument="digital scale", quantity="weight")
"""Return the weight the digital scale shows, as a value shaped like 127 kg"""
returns 42.9 kg
